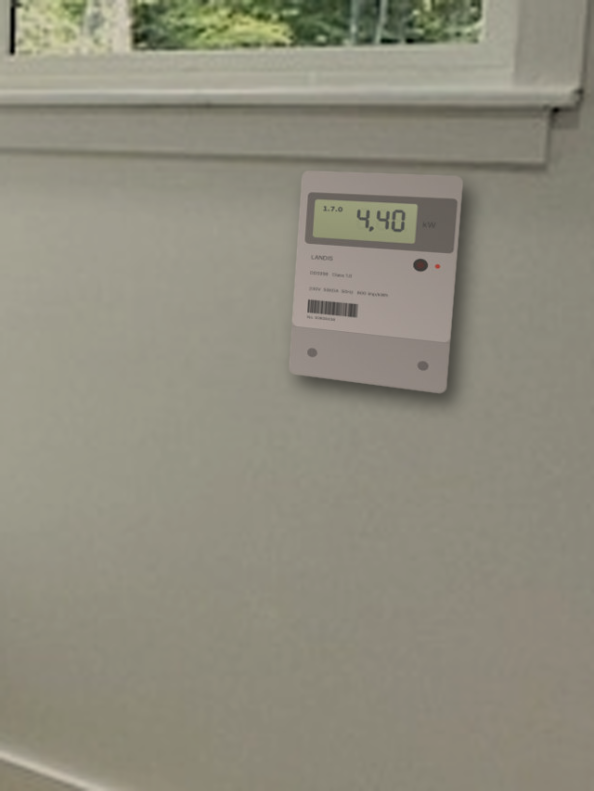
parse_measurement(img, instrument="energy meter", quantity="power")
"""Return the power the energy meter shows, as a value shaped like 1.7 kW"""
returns 4.40 kW
